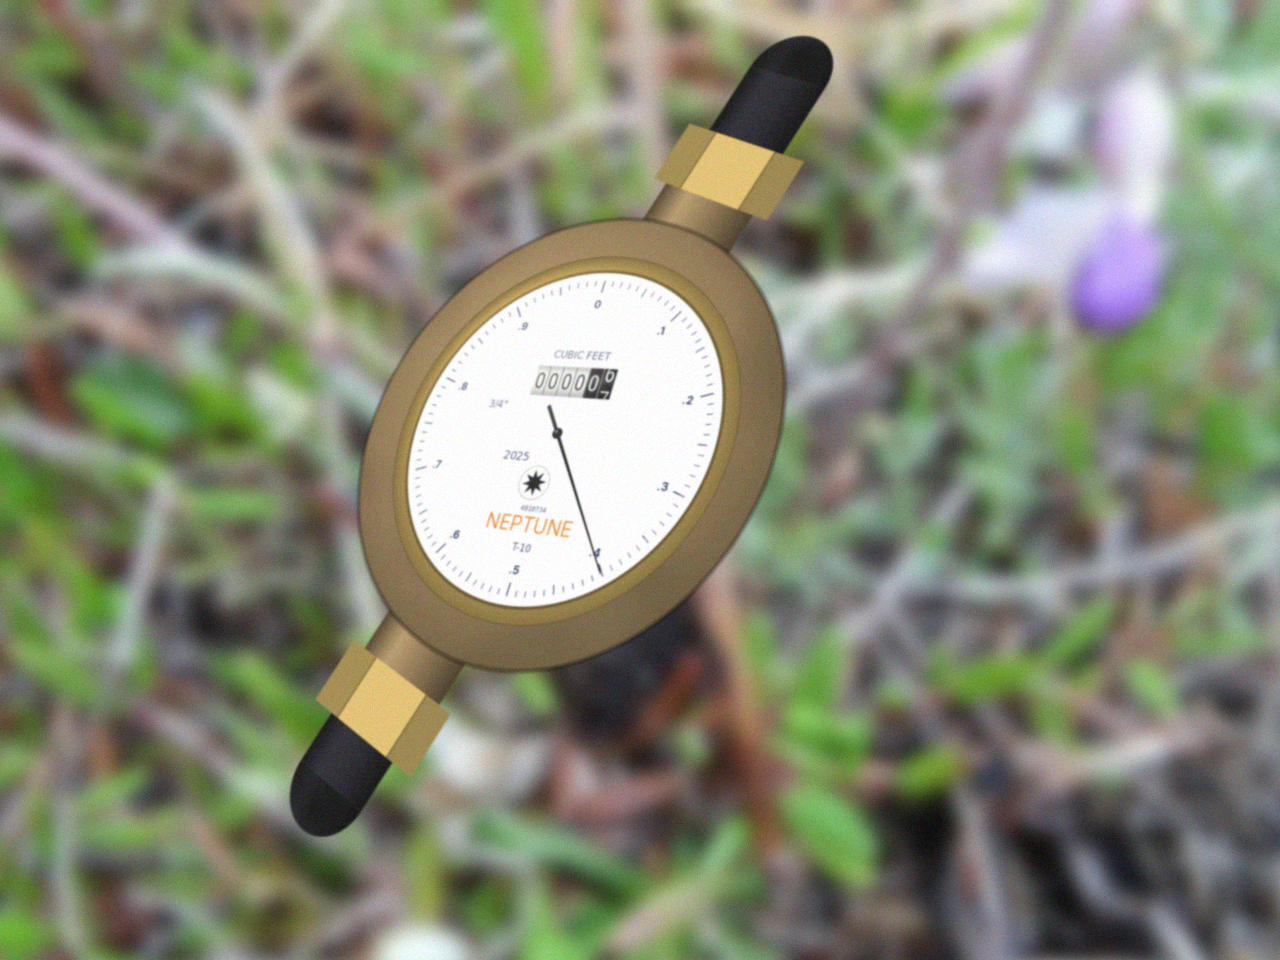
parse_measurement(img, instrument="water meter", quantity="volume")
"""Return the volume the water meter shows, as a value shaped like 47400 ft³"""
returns 6.40 ft³
